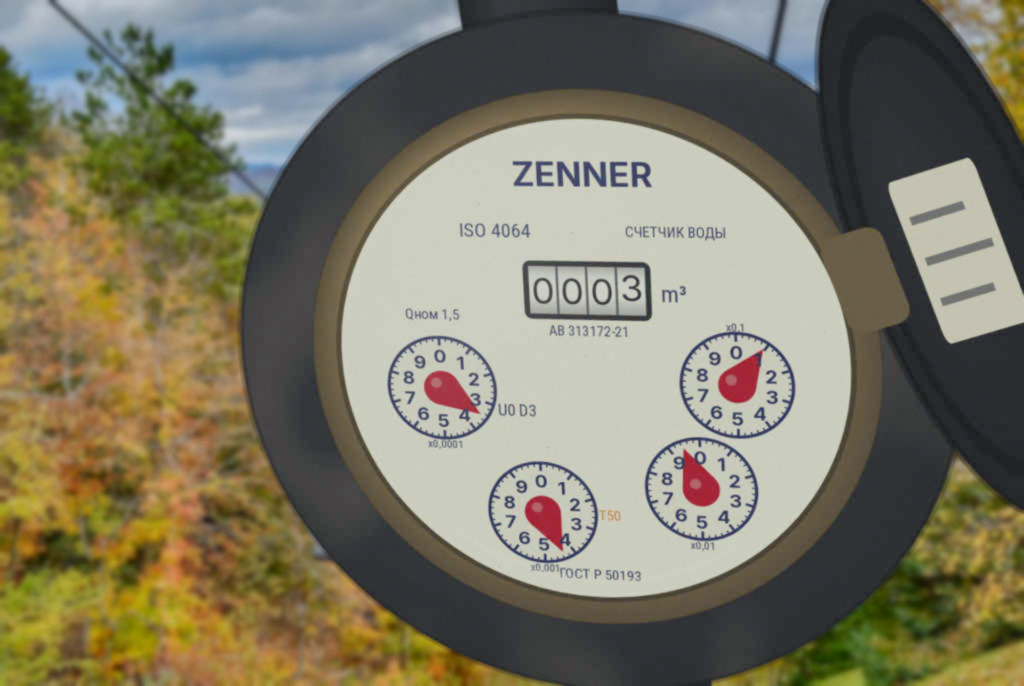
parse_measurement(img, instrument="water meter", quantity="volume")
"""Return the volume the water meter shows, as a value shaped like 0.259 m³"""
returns 3.0943 m³
